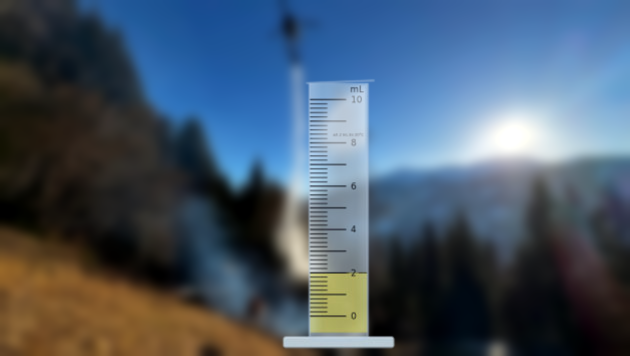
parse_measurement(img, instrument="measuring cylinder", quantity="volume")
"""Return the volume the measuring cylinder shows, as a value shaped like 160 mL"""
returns 2 mL
